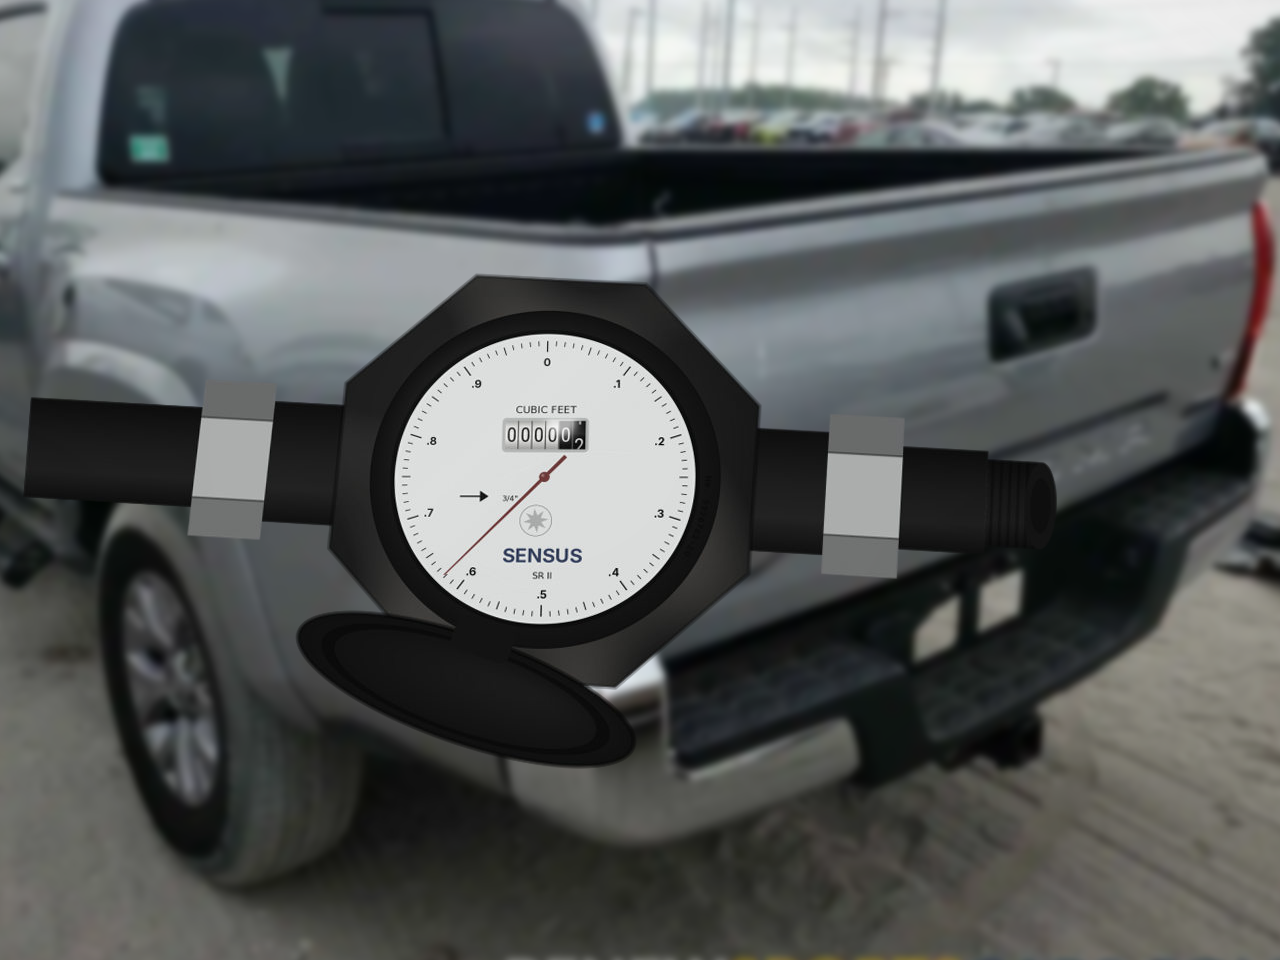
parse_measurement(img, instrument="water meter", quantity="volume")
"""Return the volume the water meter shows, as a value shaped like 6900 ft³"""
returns 1.62 ft³
